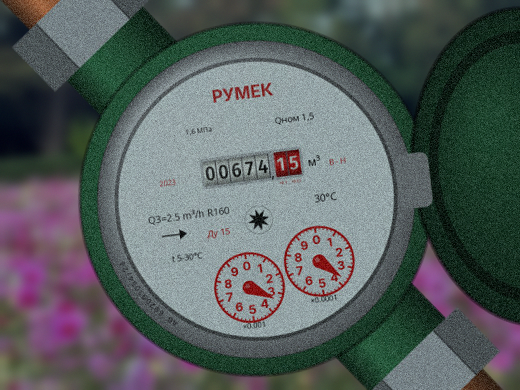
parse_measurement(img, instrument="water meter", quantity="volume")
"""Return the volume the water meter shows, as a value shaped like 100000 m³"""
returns 674.1533 m³
